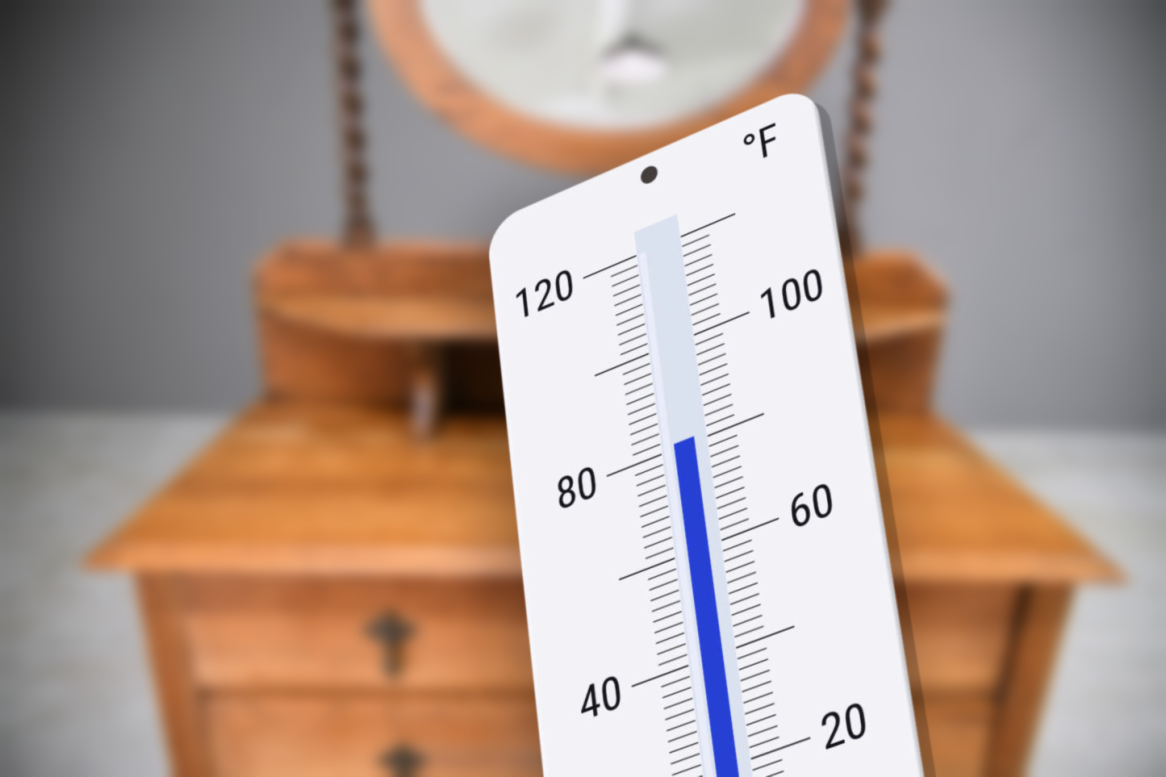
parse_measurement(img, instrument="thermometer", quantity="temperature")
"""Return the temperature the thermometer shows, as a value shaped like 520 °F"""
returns 81 °F
